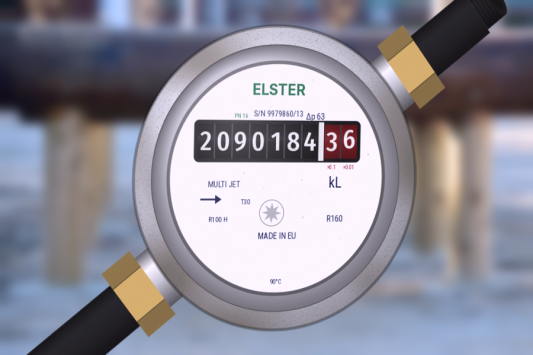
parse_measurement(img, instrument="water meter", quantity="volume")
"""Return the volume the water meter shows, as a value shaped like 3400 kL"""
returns 2090184.36 kL
